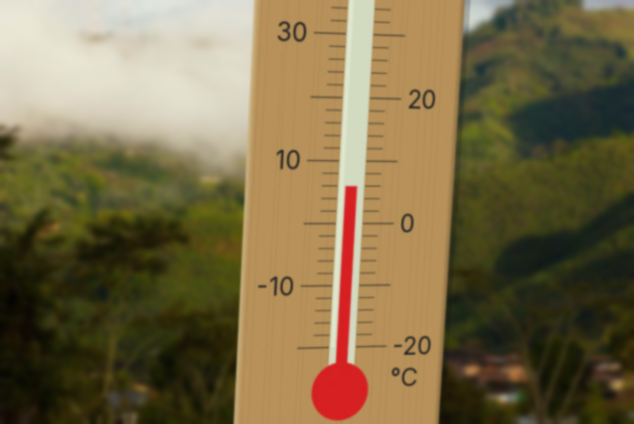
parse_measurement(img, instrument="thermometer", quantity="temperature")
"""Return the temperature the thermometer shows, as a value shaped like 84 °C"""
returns 6 °C
